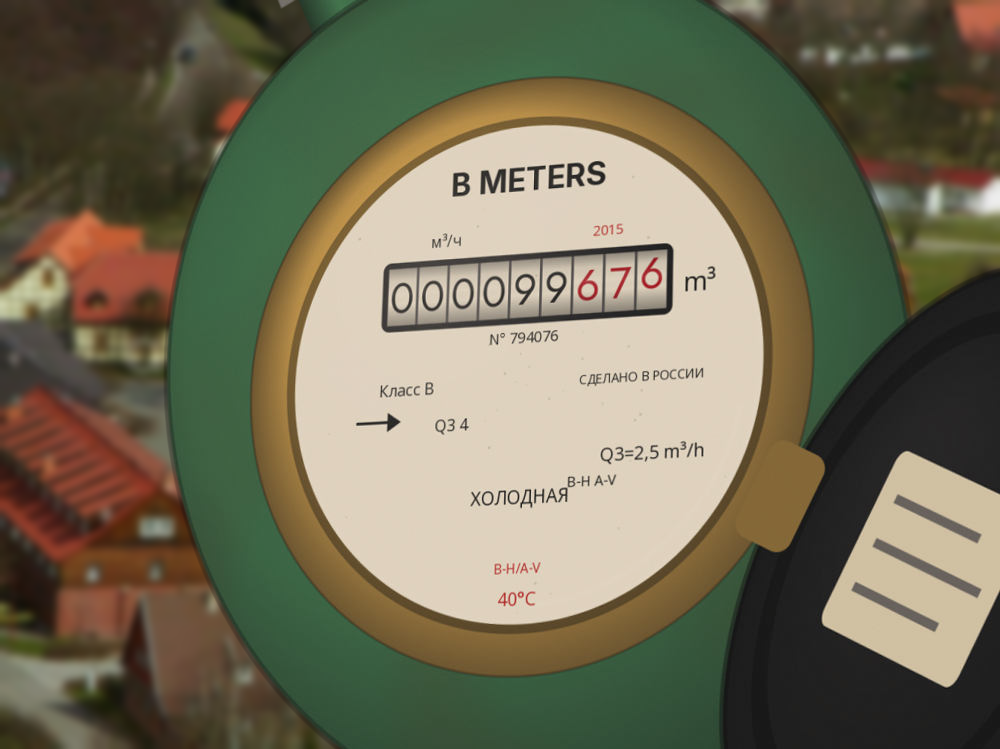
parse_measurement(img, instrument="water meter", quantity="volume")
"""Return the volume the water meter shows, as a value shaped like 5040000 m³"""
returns 99.676 m³
